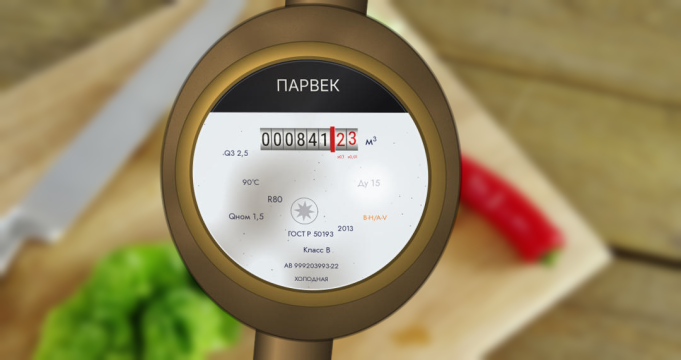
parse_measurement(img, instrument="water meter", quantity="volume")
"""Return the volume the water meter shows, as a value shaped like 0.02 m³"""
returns 841.23 m³
